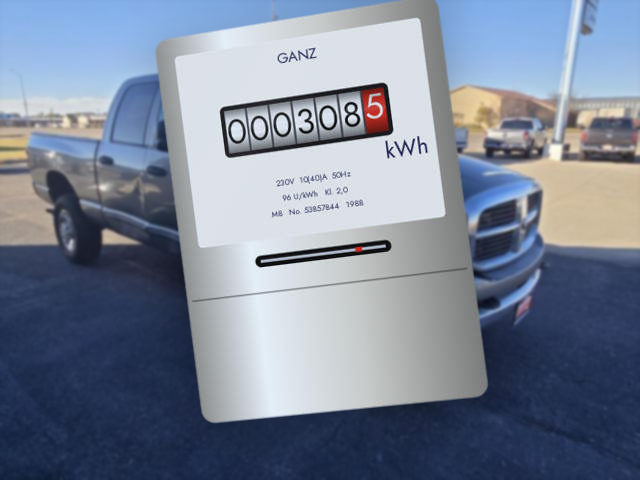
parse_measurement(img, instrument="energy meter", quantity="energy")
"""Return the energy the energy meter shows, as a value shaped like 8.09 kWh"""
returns 308.5 kWh
